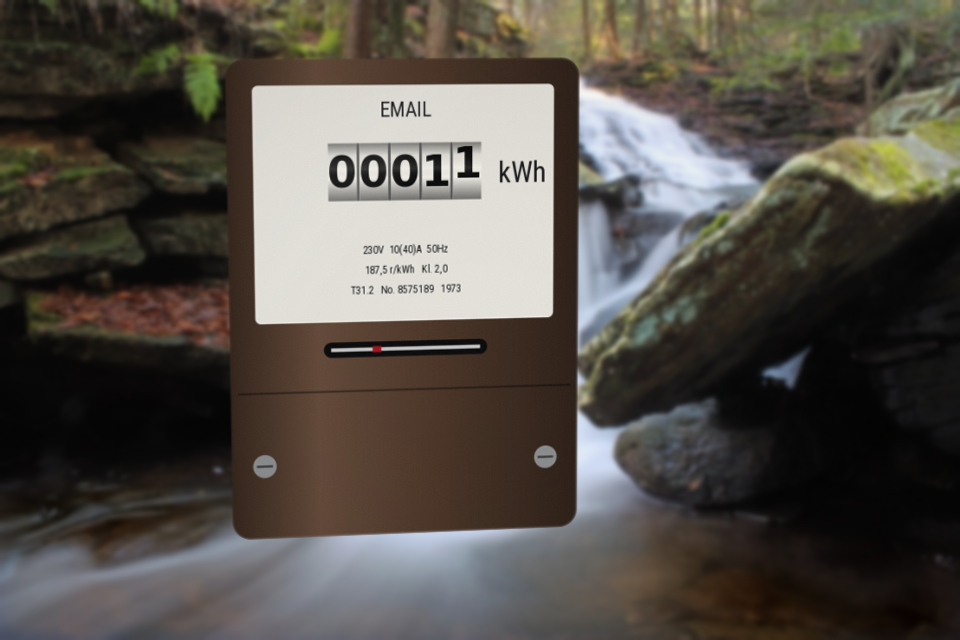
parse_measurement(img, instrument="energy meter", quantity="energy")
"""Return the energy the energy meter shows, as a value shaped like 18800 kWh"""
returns 11 kWh
